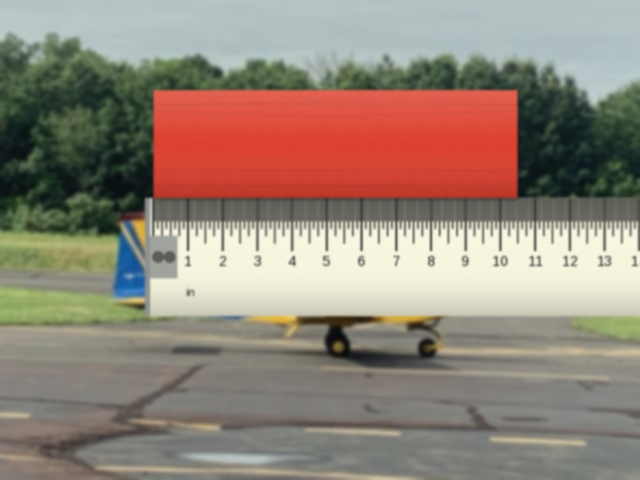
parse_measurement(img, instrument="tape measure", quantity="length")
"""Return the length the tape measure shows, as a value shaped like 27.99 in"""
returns 10.5 in
